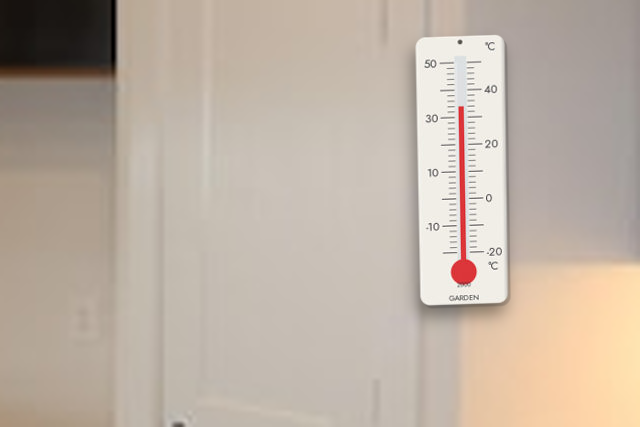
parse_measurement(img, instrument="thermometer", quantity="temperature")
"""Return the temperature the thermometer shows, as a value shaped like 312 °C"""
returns 34 °C
